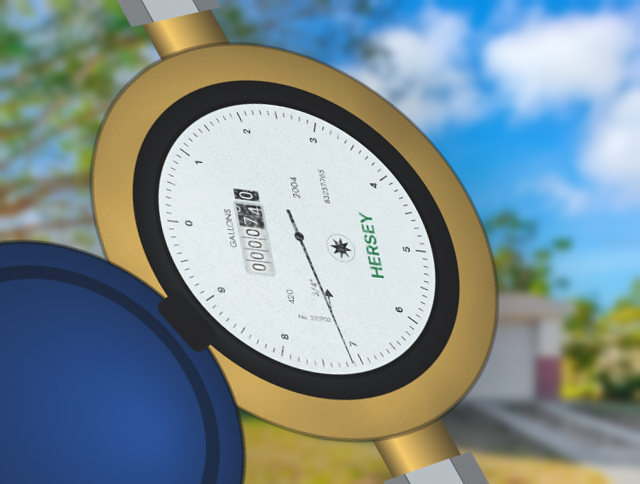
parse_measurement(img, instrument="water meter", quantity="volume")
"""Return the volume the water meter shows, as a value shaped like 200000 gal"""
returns 737.1 gal
